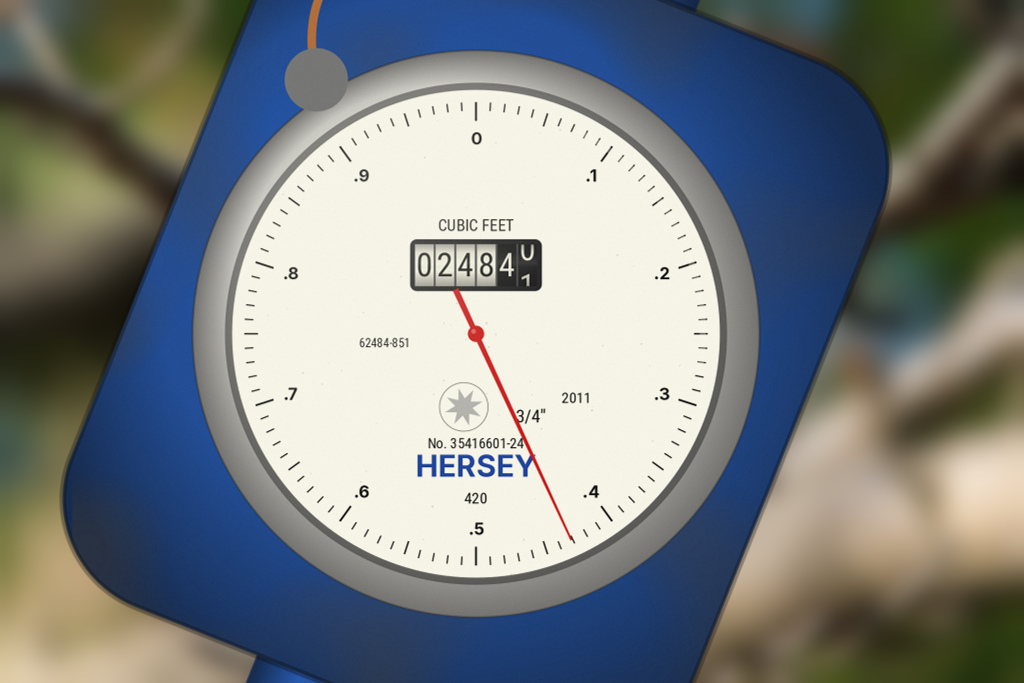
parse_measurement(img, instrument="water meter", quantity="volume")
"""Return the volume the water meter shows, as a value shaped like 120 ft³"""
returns 24840.43 ft³
